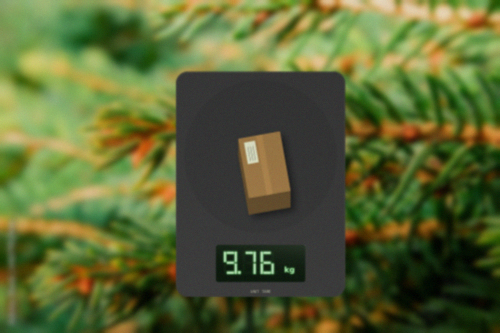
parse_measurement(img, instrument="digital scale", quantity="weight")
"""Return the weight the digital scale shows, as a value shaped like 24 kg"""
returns 9.76 kg
